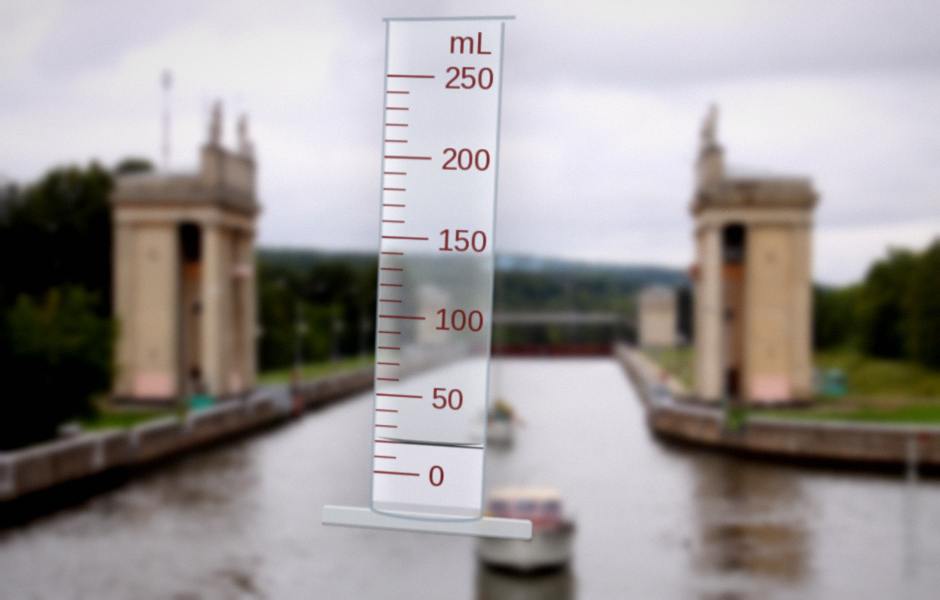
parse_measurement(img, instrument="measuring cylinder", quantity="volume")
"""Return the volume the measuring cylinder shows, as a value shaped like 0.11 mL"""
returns 20 mL
